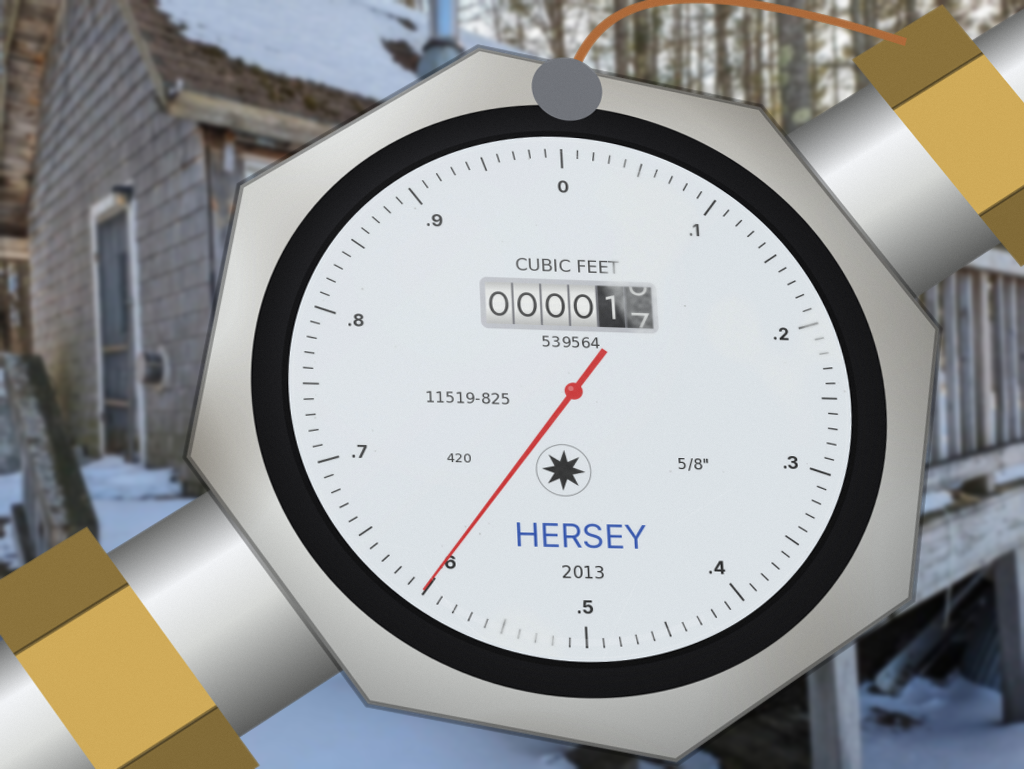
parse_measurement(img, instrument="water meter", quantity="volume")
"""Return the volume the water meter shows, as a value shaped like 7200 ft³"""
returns 16.60 ft³
